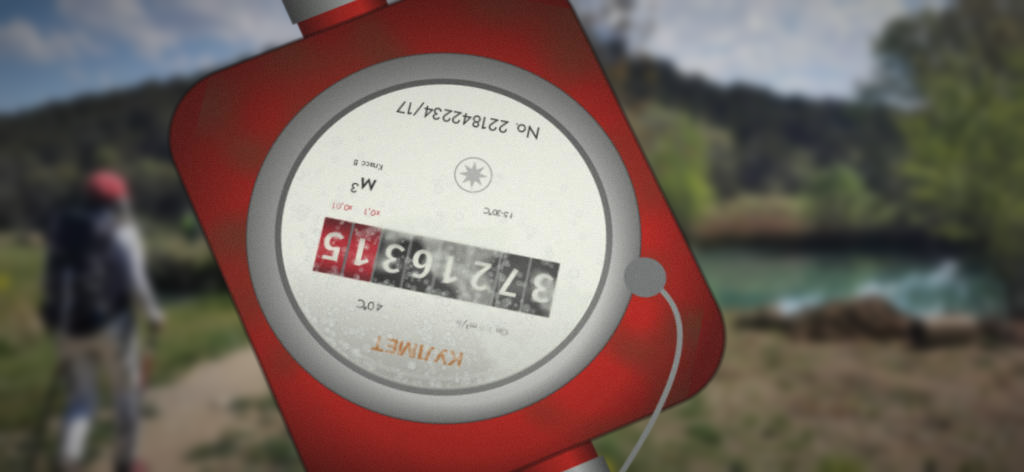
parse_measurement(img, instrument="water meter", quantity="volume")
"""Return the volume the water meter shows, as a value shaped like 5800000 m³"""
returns 372163.15 m³
